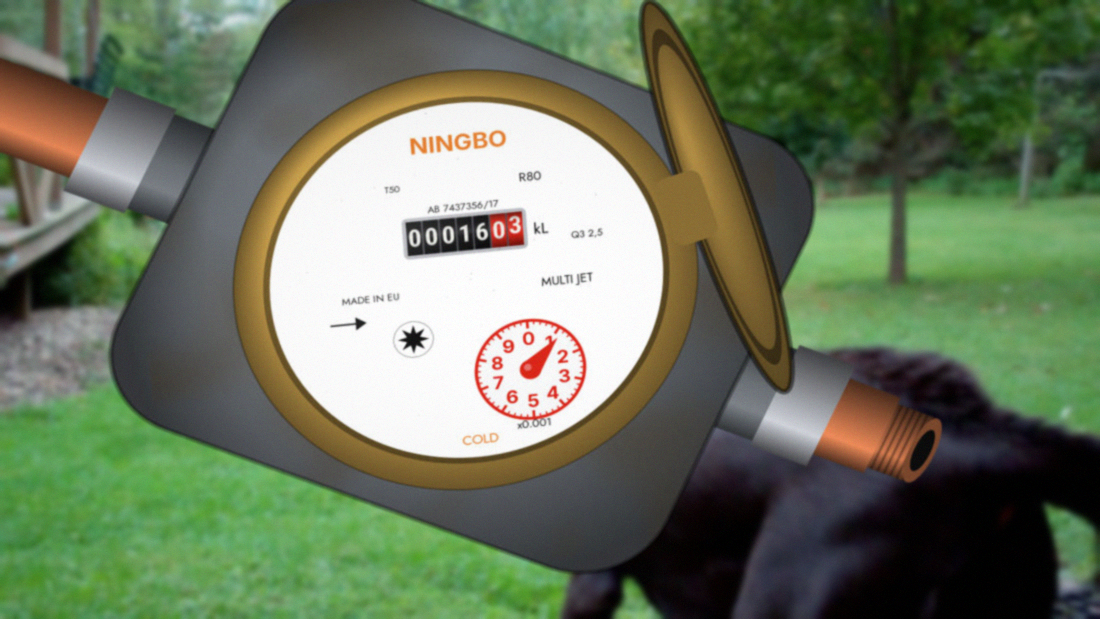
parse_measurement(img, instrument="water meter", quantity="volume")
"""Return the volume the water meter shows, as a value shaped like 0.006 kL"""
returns 16.031 kL
